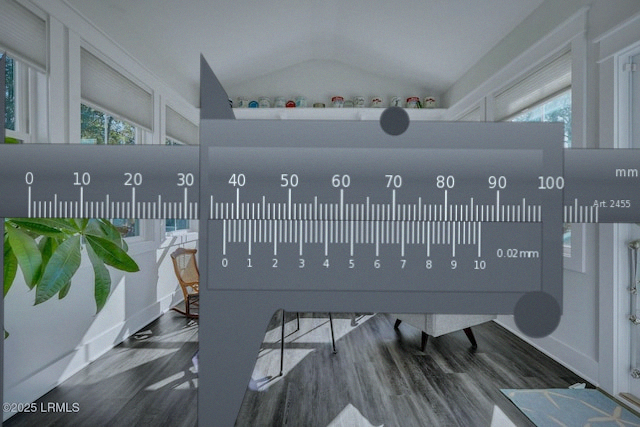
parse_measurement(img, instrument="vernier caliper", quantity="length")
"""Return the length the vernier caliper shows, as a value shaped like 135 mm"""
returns 37.5 mm
